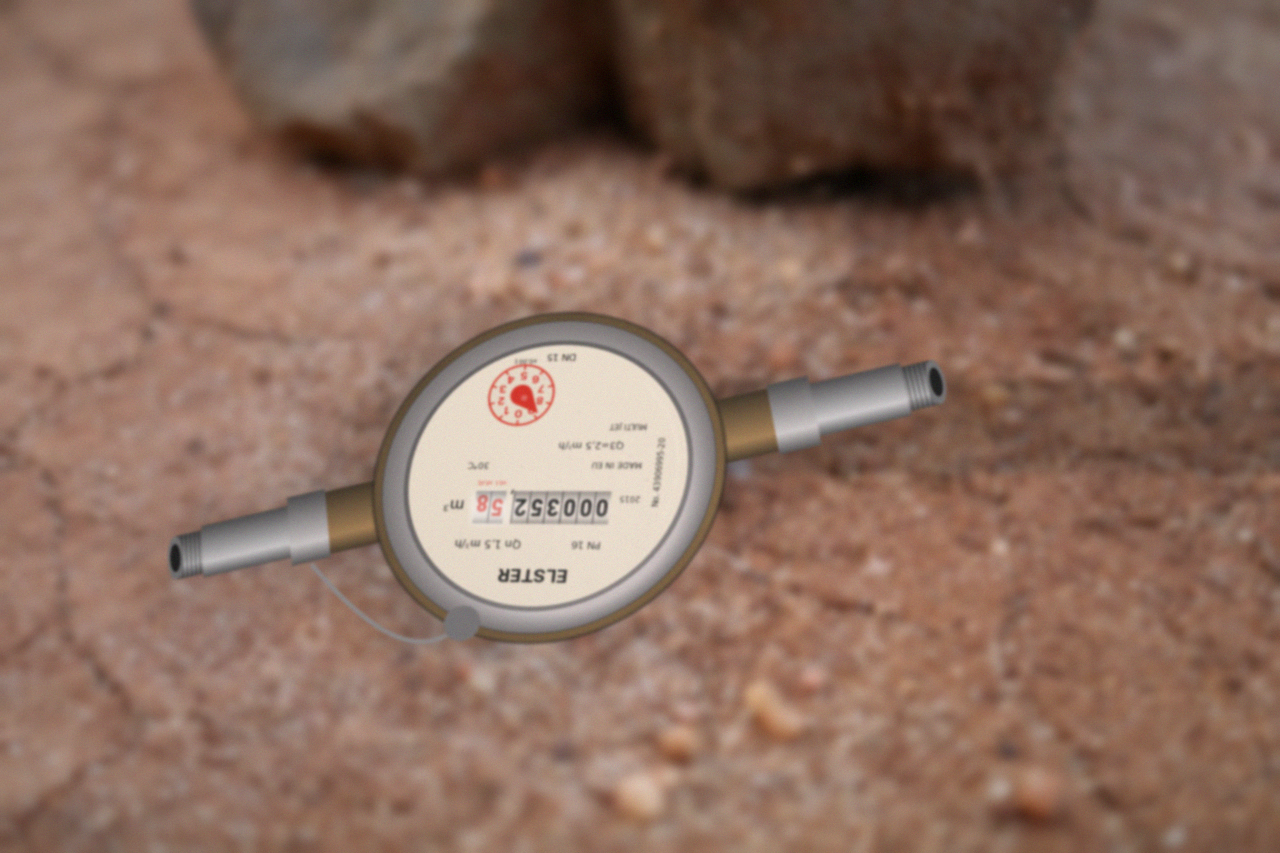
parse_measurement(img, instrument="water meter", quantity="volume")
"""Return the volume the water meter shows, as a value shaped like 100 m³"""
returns 352.578 m³
